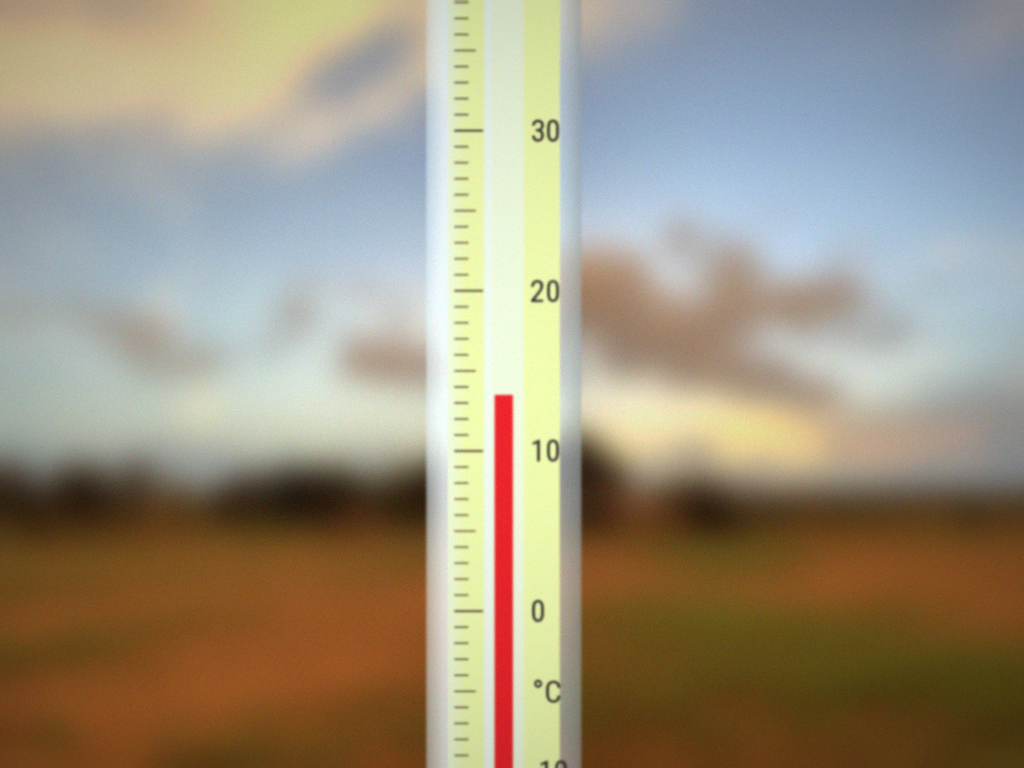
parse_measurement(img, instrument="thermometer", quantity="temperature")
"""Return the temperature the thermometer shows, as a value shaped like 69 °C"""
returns 13.5 °C
